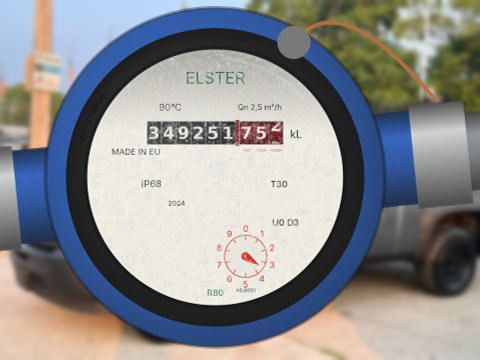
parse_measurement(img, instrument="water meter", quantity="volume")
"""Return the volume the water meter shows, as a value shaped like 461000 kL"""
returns 349251.7523 kL
